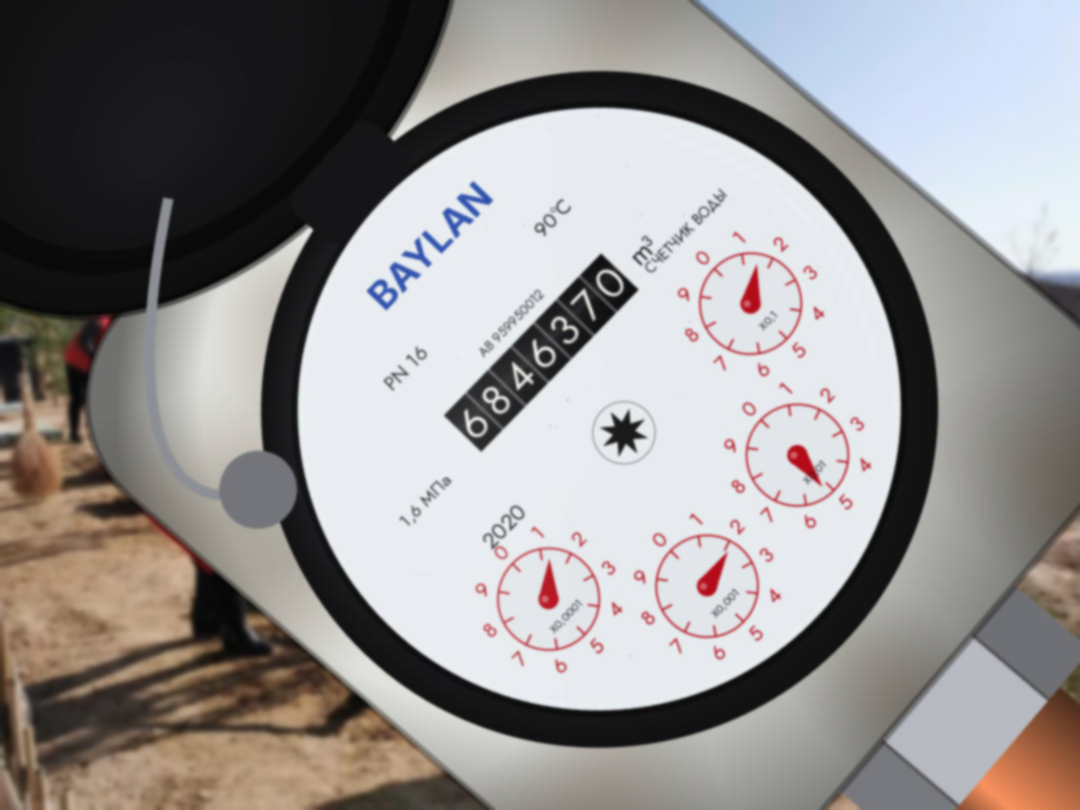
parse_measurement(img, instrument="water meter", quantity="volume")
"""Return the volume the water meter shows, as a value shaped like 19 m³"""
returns 6846370.1521 m³
